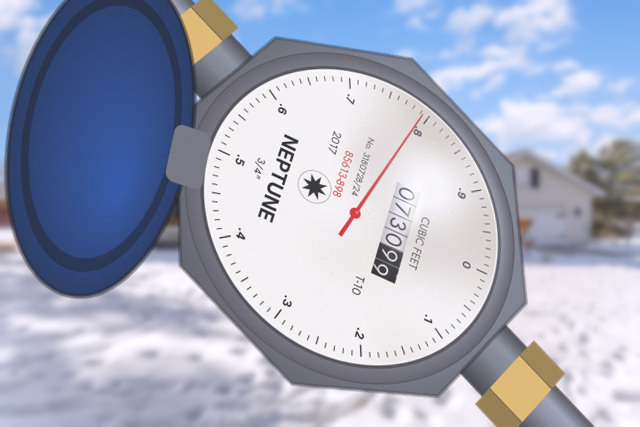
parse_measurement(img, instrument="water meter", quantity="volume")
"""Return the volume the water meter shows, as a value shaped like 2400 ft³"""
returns 73098.79 ft³
